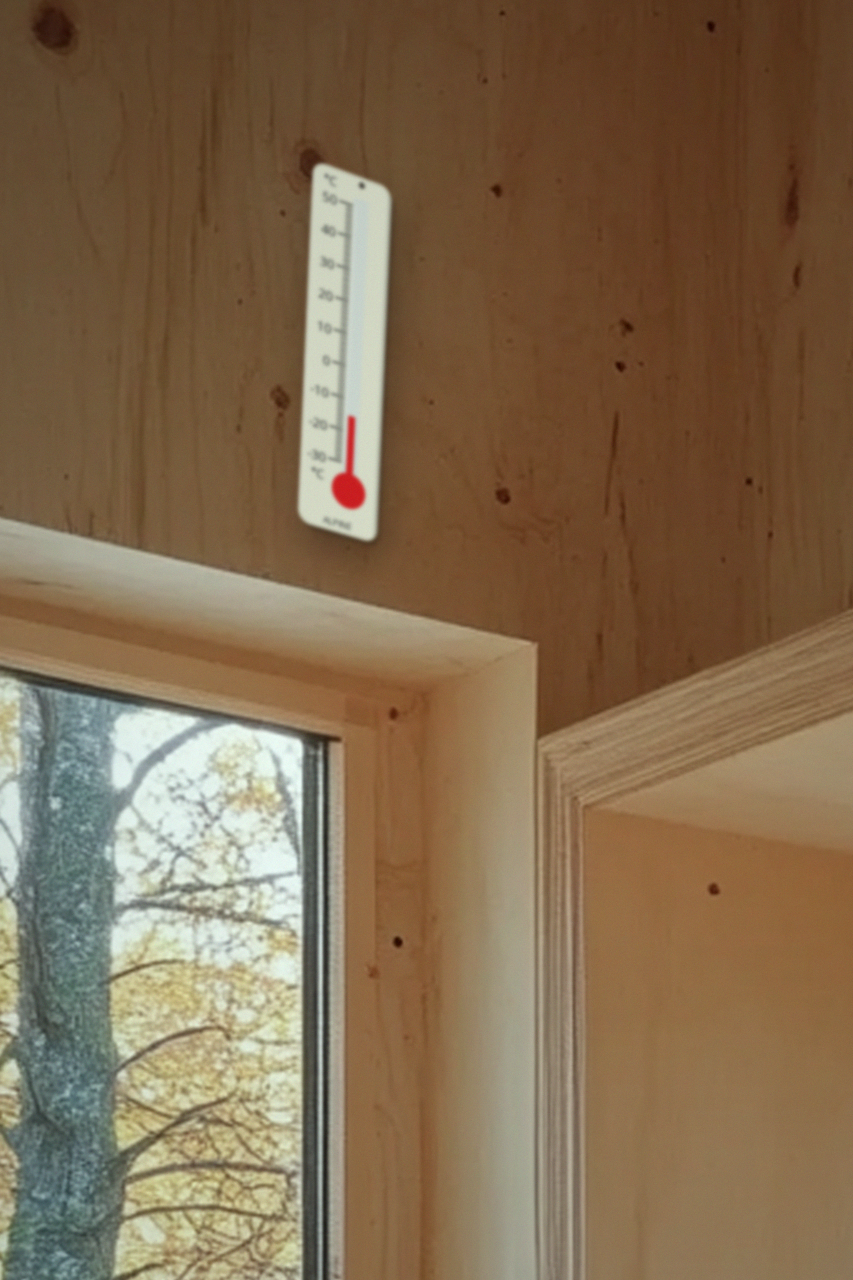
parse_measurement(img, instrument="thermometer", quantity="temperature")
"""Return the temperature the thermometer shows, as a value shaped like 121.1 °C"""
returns -15 °C
